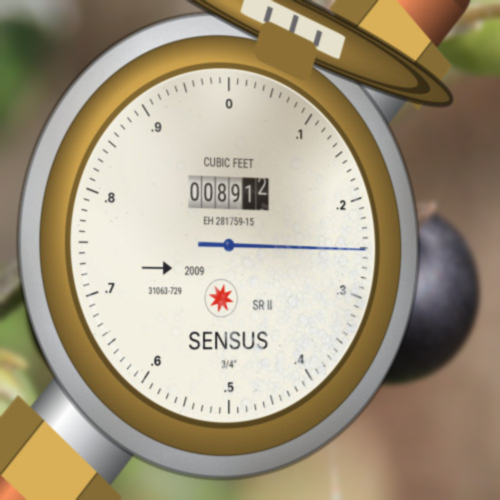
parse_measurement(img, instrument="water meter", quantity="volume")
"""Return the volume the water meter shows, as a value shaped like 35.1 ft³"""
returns 8912.25 ft³
